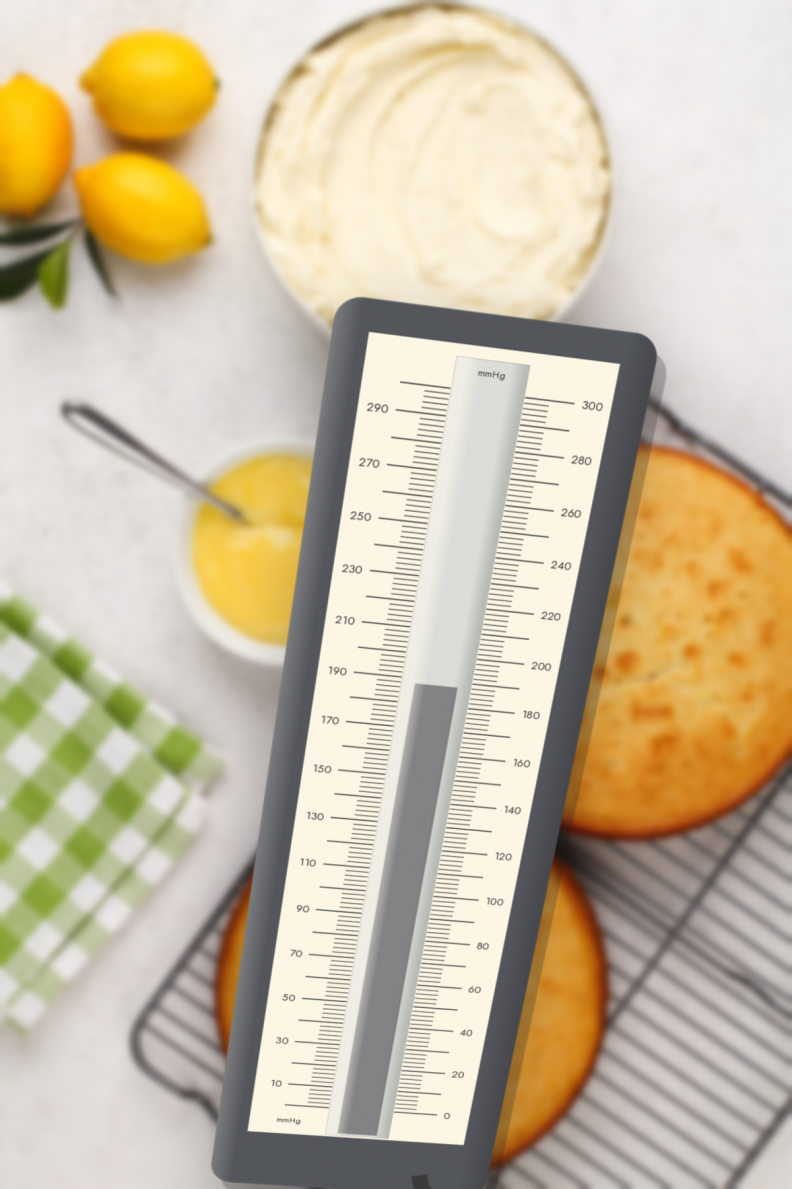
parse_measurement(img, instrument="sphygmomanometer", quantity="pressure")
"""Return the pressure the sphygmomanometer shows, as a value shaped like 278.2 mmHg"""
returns 188 mmHg
